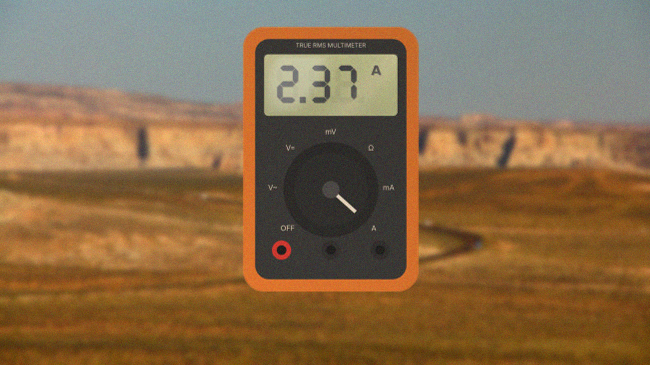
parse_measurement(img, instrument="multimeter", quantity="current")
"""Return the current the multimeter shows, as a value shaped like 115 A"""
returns 2.37 A
